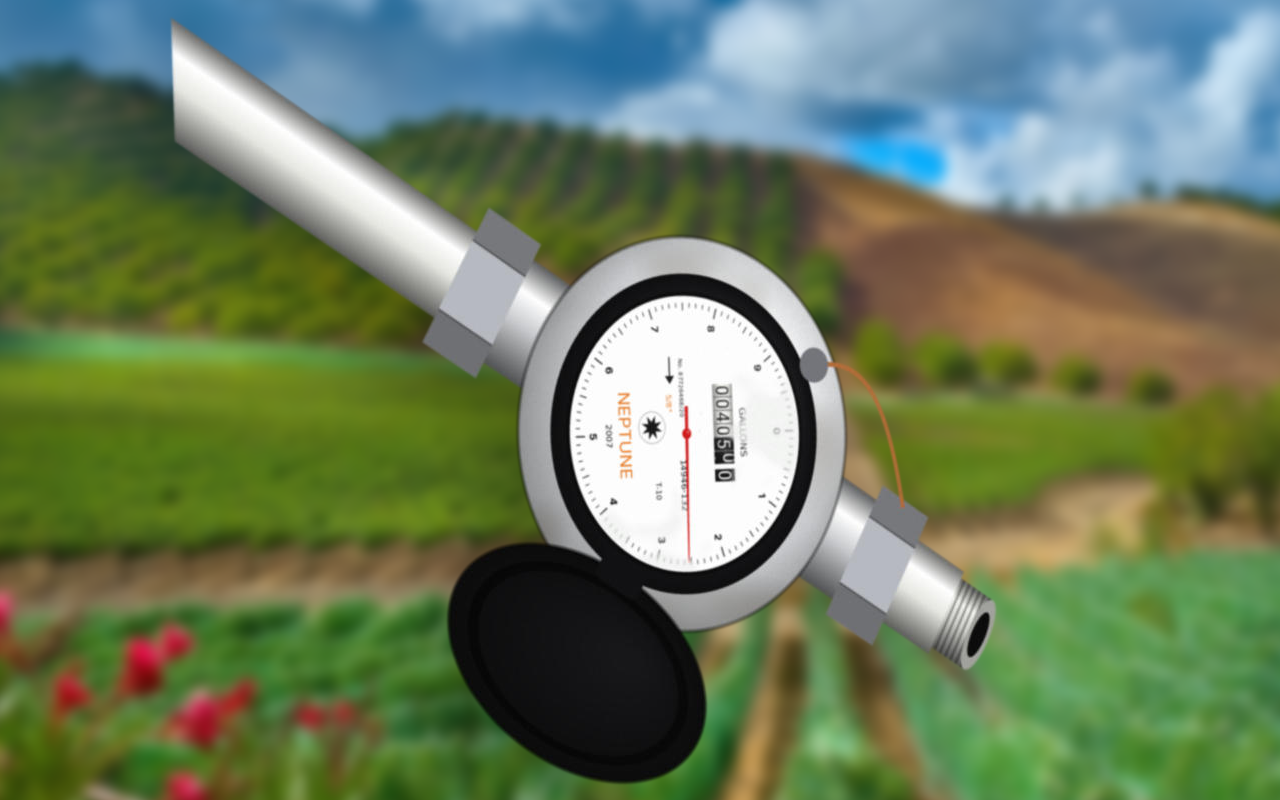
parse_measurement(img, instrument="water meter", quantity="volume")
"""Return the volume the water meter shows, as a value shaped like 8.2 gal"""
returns 40502.5 gal
